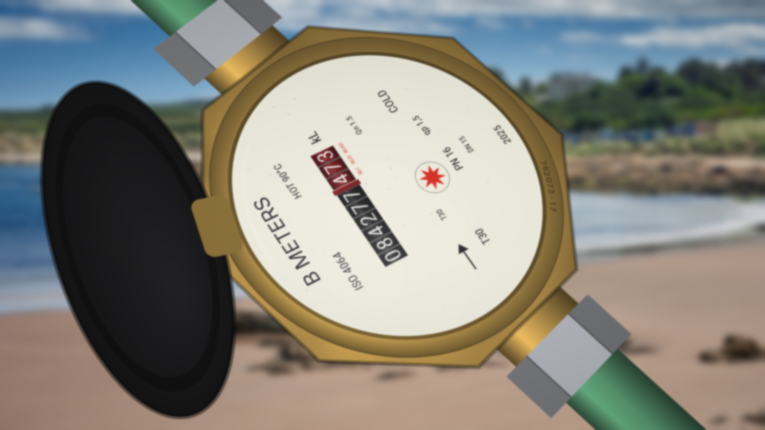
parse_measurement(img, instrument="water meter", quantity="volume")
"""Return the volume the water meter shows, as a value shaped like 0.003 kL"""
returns 84277.473 kL
